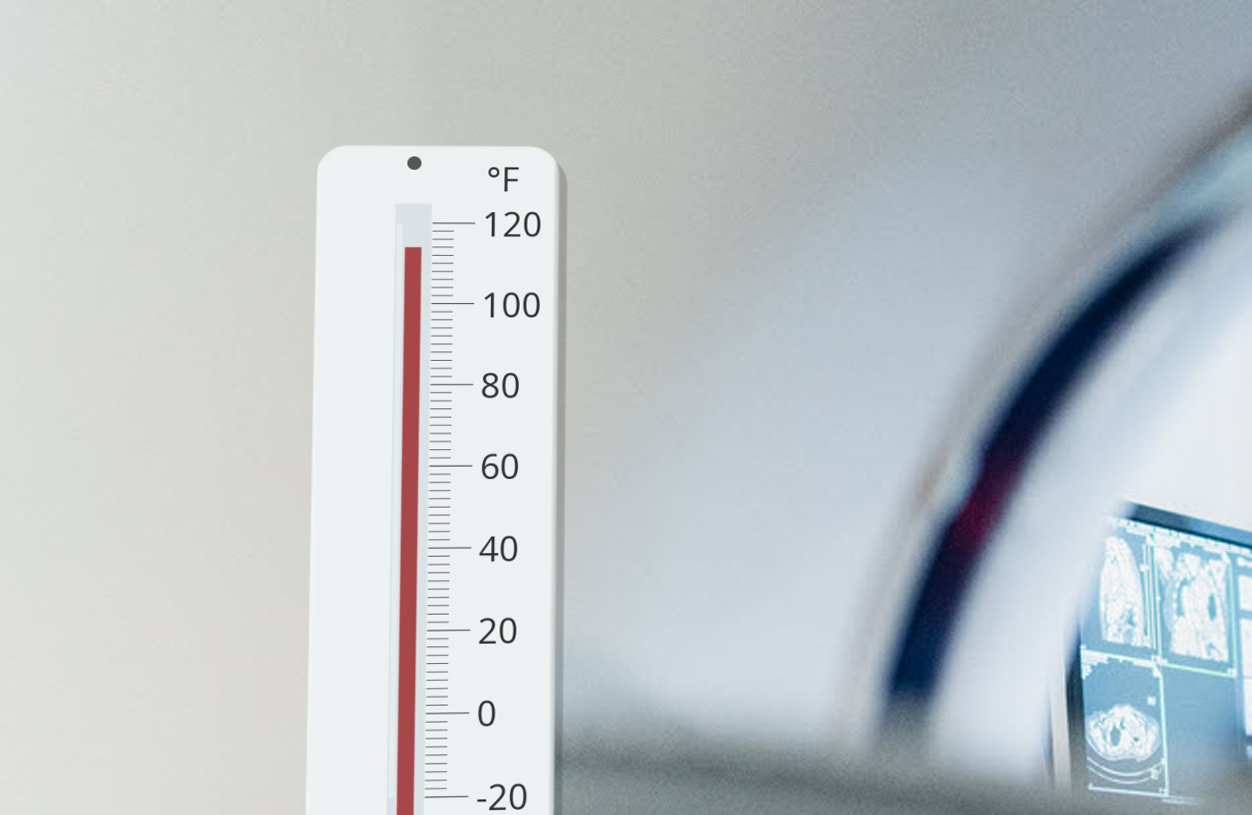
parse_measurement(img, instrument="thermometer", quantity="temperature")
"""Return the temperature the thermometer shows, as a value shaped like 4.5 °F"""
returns 114 °F
